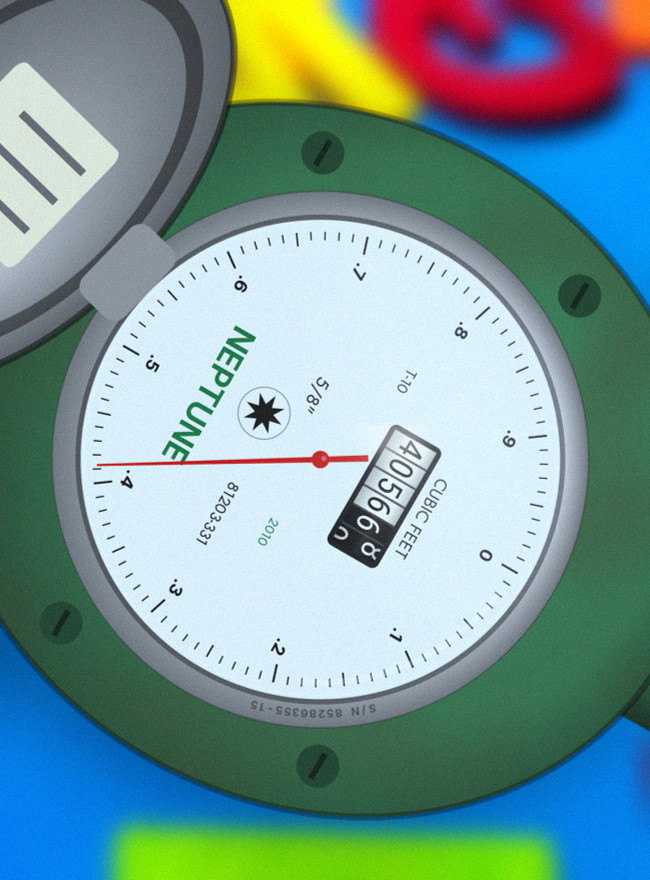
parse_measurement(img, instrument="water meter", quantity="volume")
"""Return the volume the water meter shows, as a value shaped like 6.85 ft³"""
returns 405668.41 ft³
